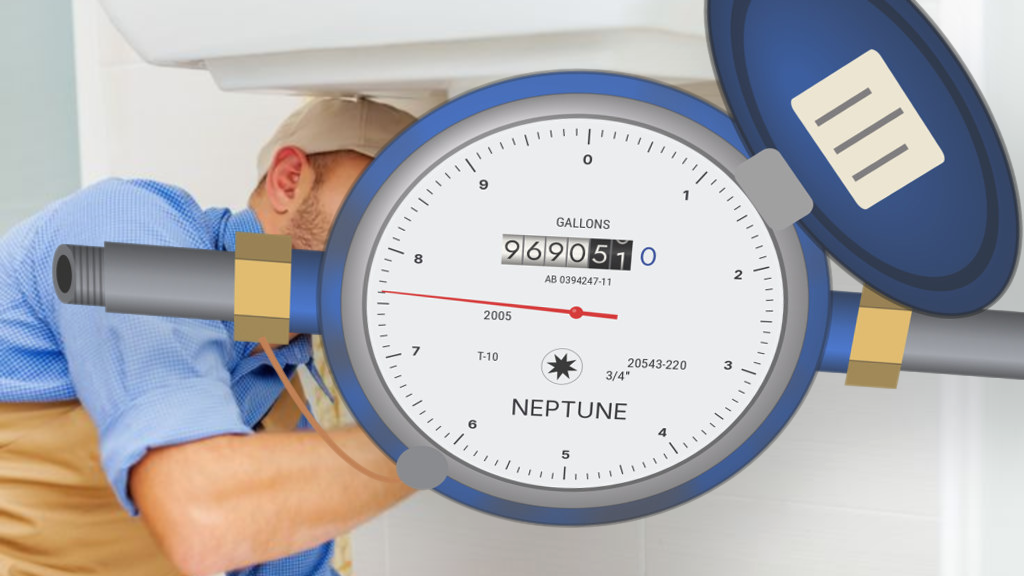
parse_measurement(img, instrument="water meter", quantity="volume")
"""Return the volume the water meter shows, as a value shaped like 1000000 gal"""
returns 9690507.6 gal
